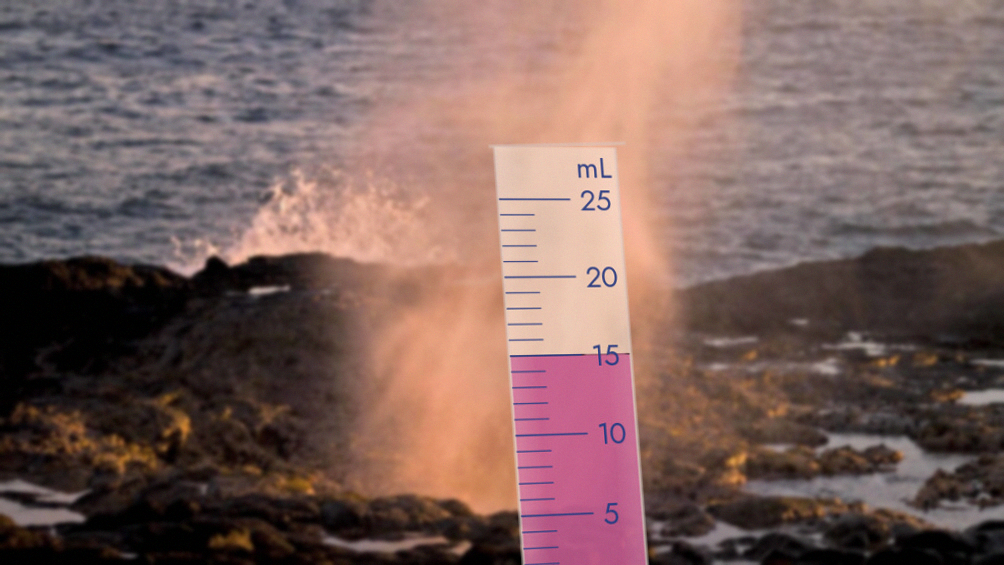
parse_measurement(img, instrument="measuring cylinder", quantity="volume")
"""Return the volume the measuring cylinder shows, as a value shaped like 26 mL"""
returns 15 mL
